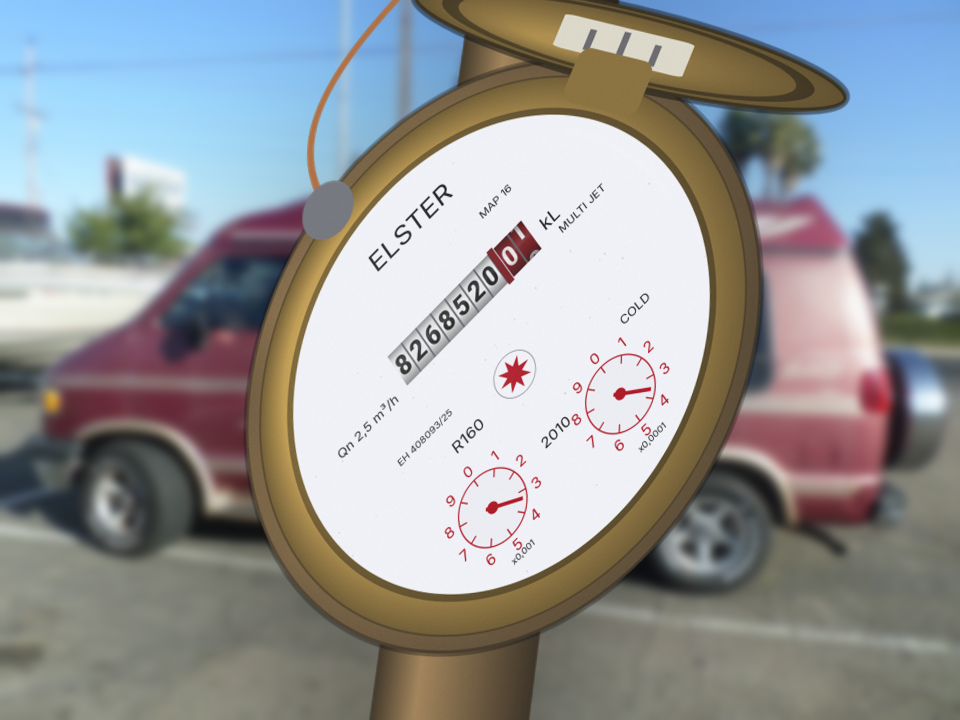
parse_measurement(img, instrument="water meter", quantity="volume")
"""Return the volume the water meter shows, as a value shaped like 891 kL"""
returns 8268520.0133 kL
